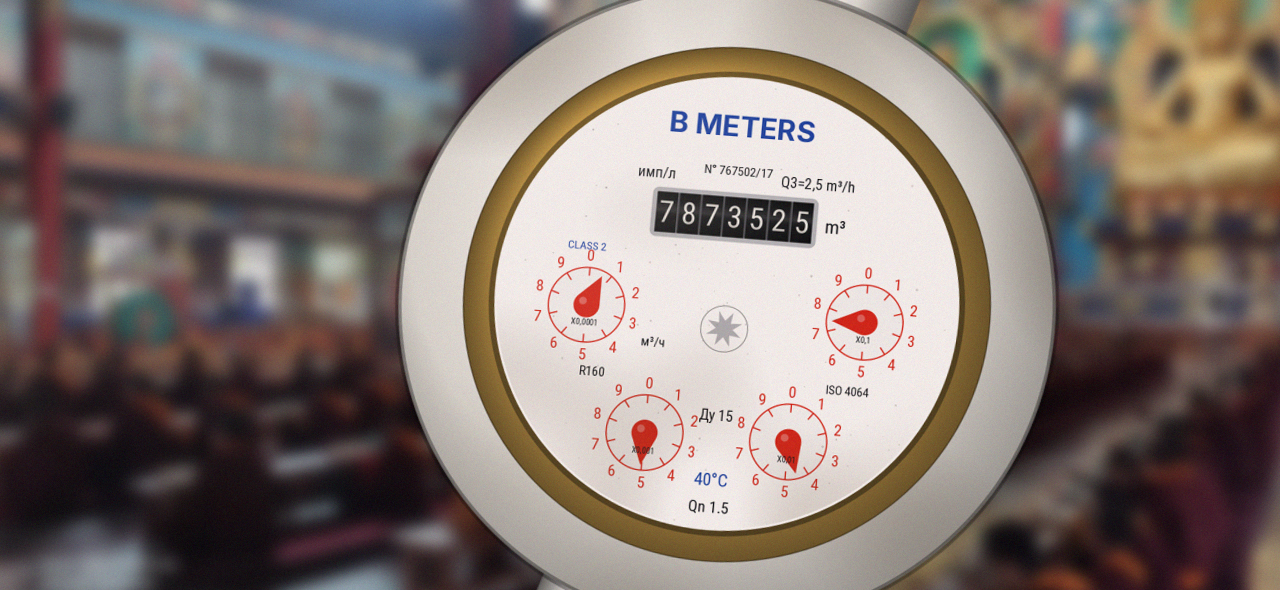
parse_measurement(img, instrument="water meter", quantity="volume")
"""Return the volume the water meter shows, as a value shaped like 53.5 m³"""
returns 7873525.7450 m³
